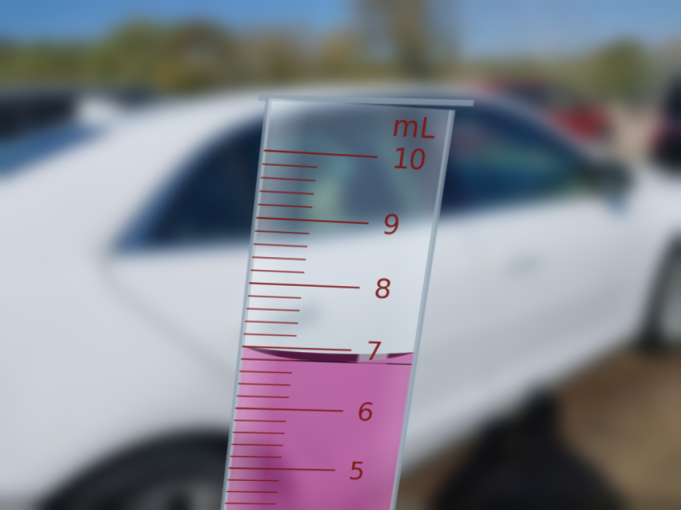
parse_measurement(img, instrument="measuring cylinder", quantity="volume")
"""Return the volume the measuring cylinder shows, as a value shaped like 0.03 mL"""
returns 6.8 mL
